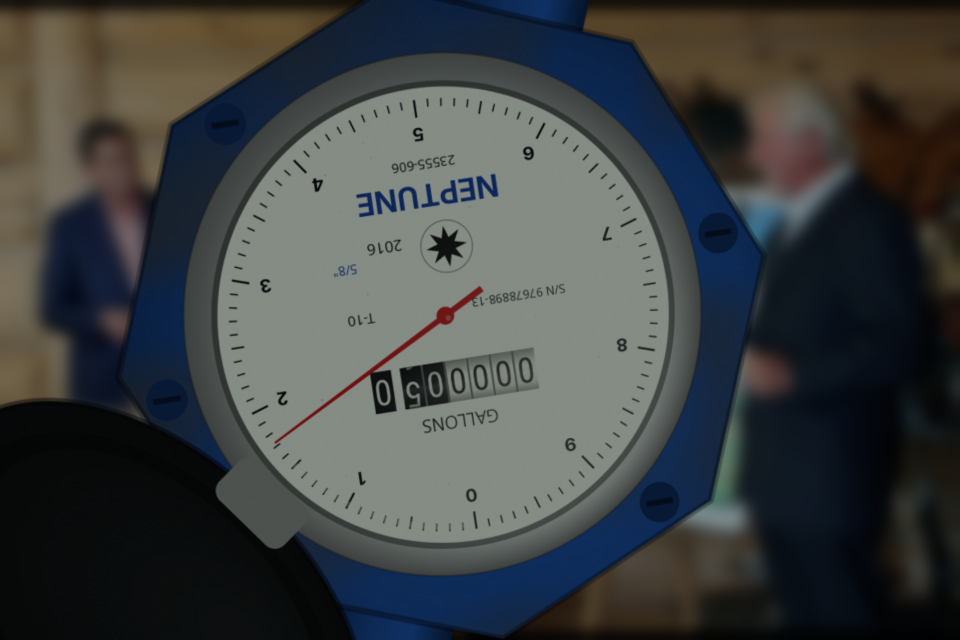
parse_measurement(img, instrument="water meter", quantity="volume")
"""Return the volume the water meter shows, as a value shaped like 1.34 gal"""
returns 51.7 gal
